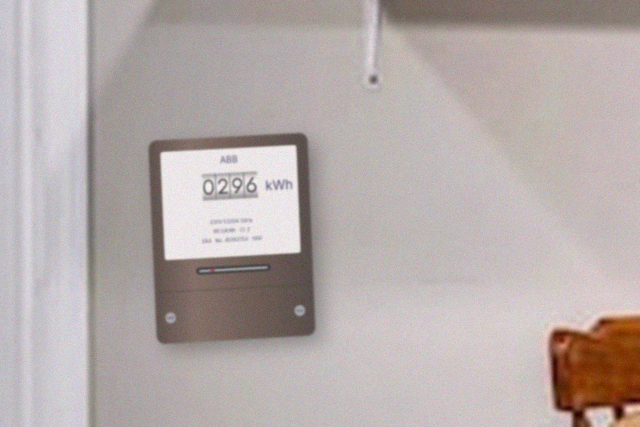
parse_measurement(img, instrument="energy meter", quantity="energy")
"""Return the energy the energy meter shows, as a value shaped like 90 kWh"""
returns 296 kWh
